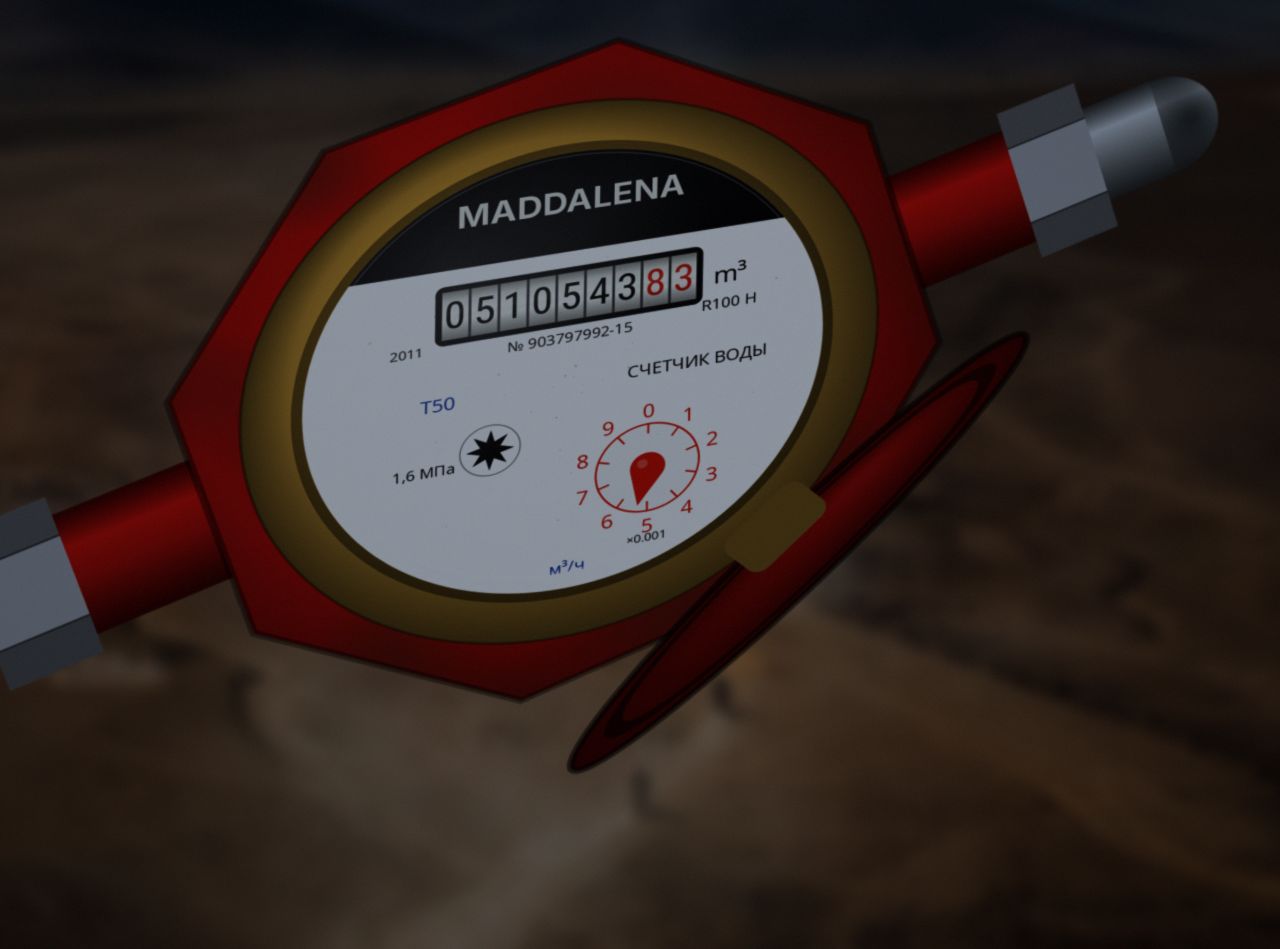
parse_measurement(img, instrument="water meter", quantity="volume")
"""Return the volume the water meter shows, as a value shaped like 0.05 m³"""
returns 510543.835 m³
